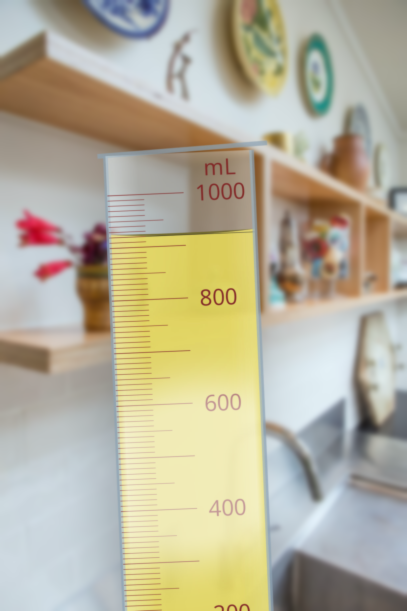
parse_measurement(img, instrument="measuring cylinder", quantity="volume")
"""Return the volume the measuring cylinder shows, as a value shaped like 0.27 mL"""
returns 920 mL
